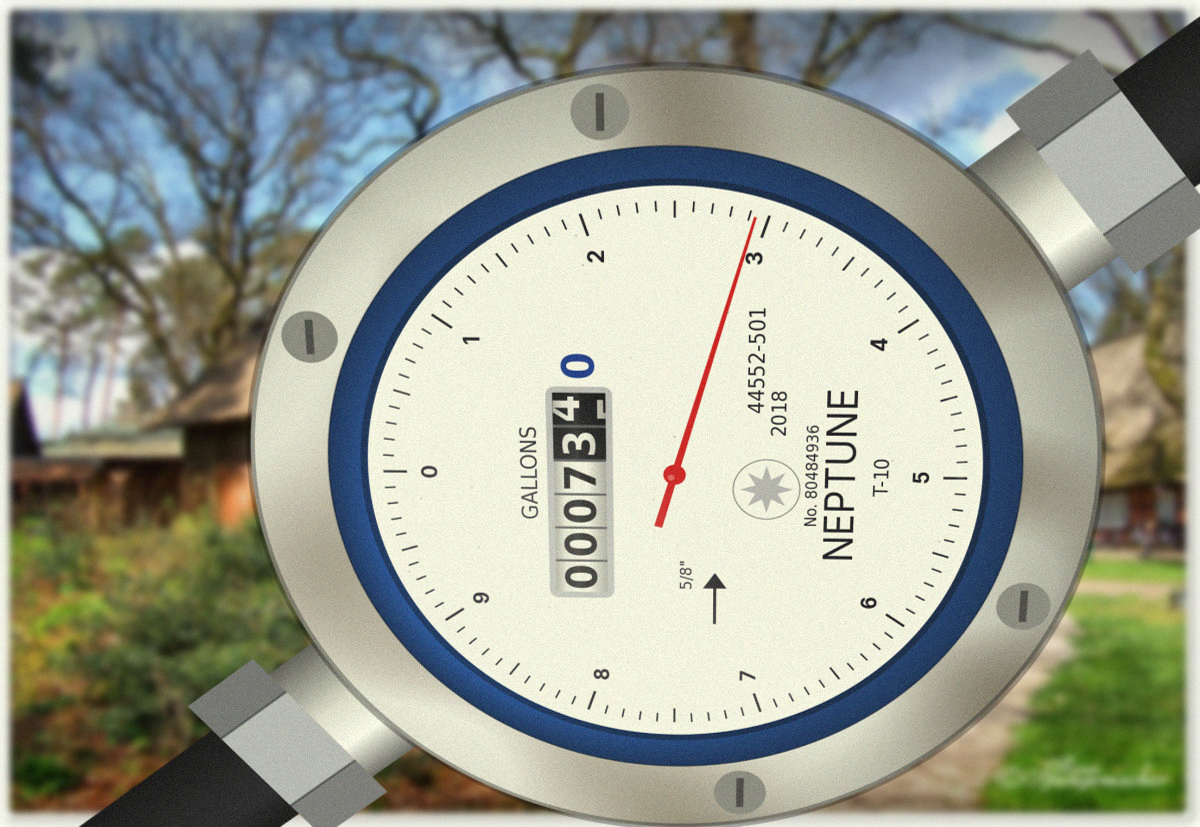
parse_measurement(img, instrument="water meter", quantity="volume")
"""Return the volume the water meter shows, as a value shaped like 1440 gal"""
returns 7342.9 gal
